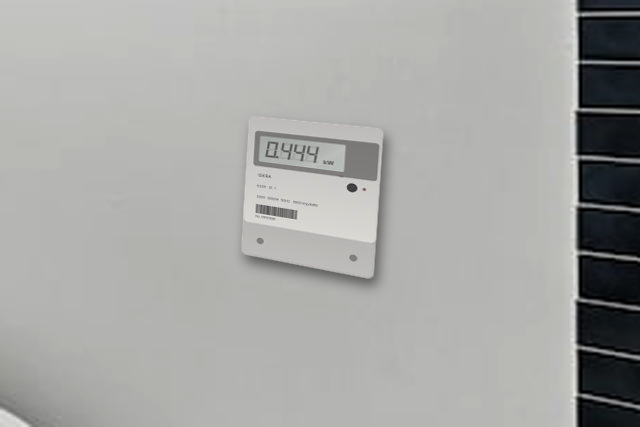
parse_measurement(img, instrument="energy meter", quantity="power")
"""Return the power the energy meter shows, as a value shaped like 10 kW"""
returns 0.444 kW
